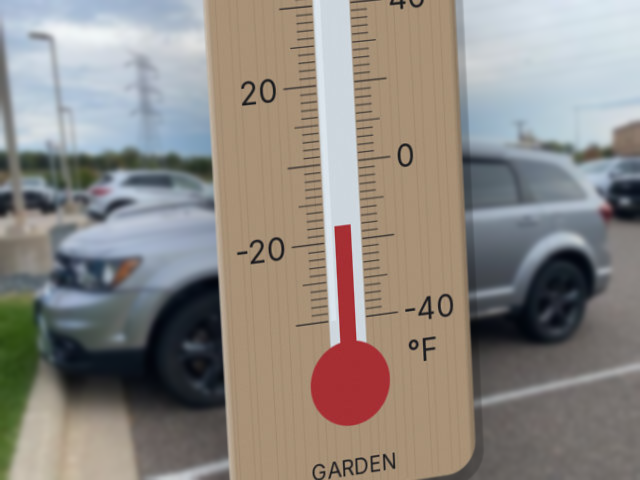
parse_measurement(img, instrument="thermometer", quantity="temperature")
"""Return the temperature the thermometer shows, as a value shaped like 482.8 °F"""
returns -16 °F
